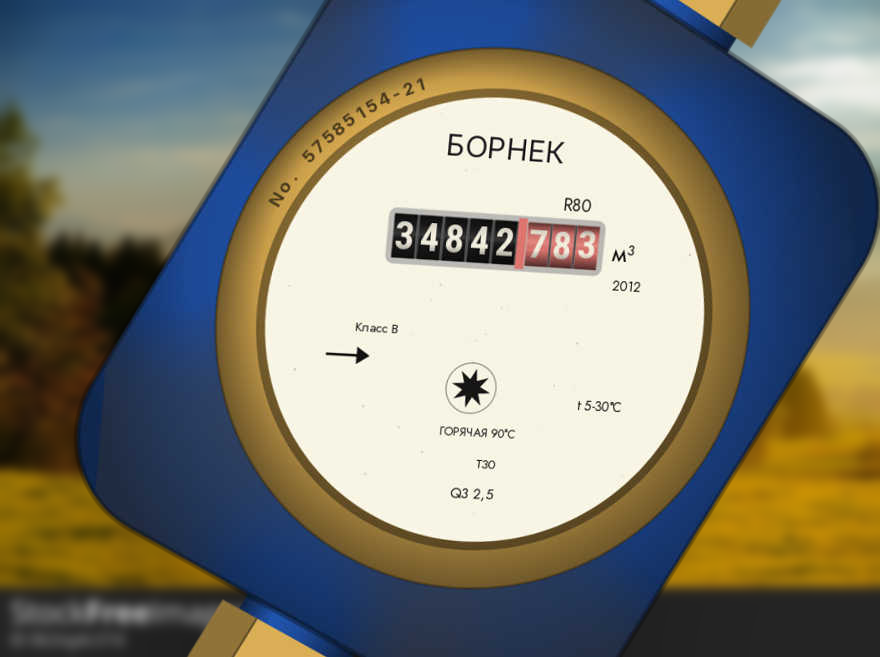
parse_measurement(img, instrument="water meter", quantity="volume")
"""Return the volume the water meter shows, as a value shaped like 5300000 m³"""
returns 34842.783 m³
